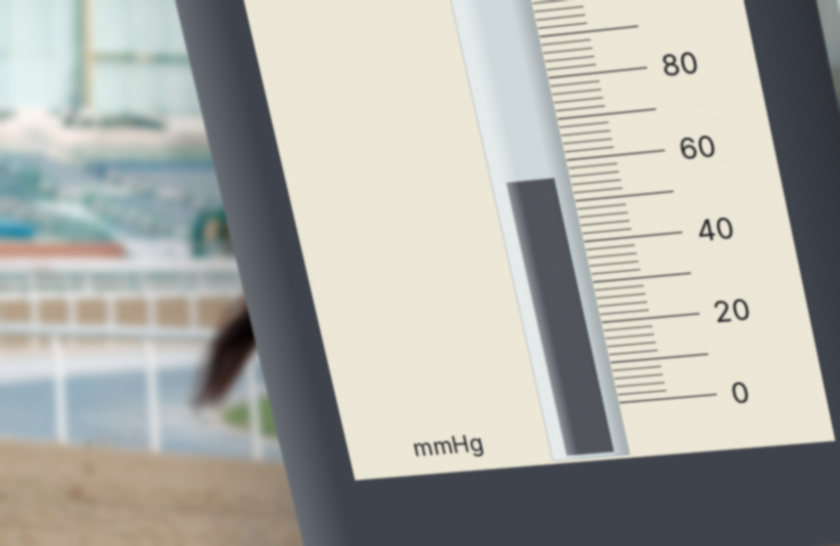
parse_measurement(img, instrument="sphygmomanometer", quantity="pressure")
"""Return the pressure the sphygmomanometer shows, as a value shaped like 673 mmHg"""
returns 56 mmHg
